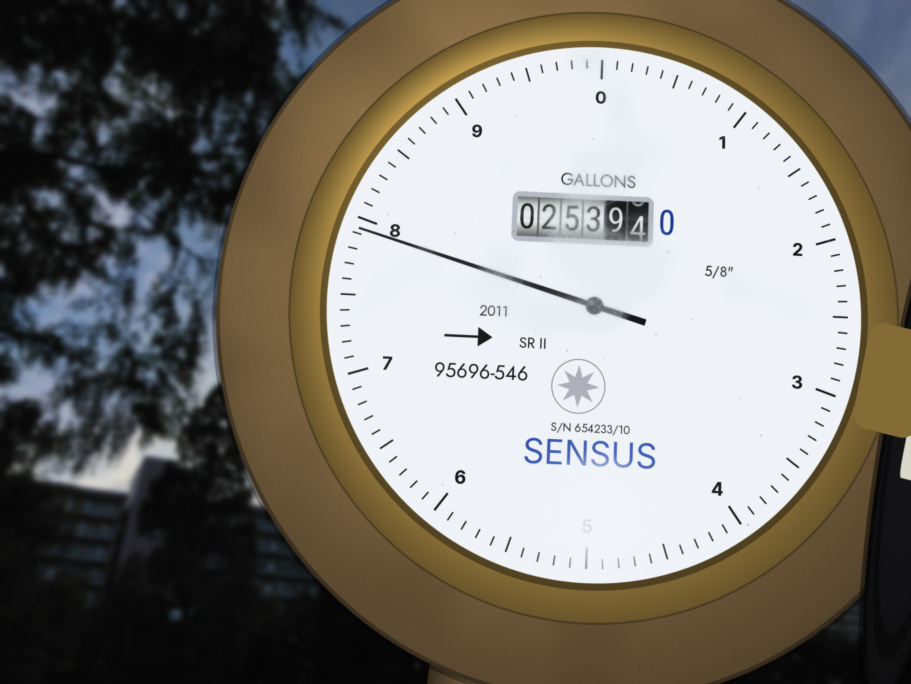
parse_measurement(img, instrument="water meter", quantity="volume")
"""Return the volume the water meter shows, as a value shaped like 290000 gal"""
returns 253937.9 gal
